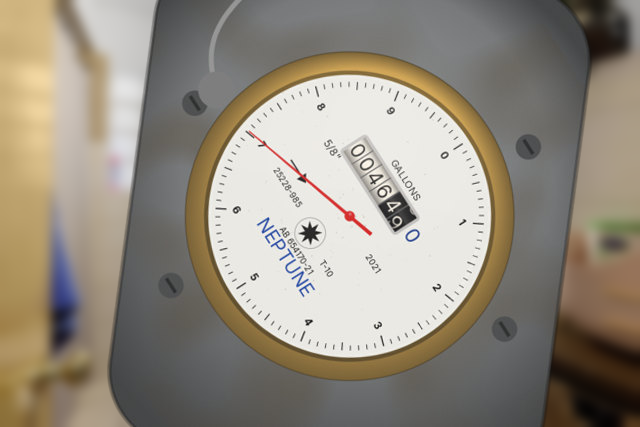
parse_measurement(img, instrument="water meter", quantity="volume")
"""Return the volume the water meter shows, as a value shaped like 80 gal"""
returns 46487.0 gal
